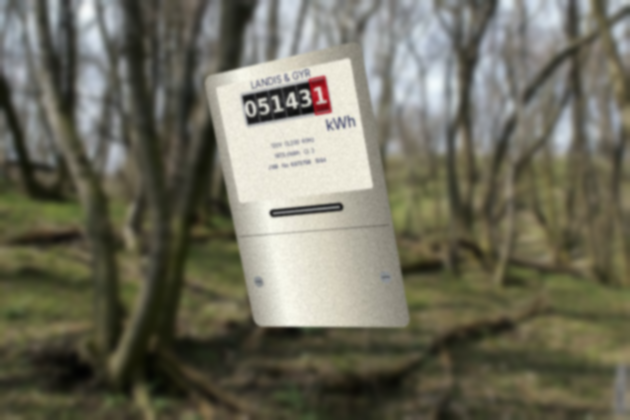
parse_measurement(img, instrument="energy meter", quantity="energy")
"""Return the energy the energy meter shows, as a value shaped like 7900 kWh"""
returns 5143.1 kWh
